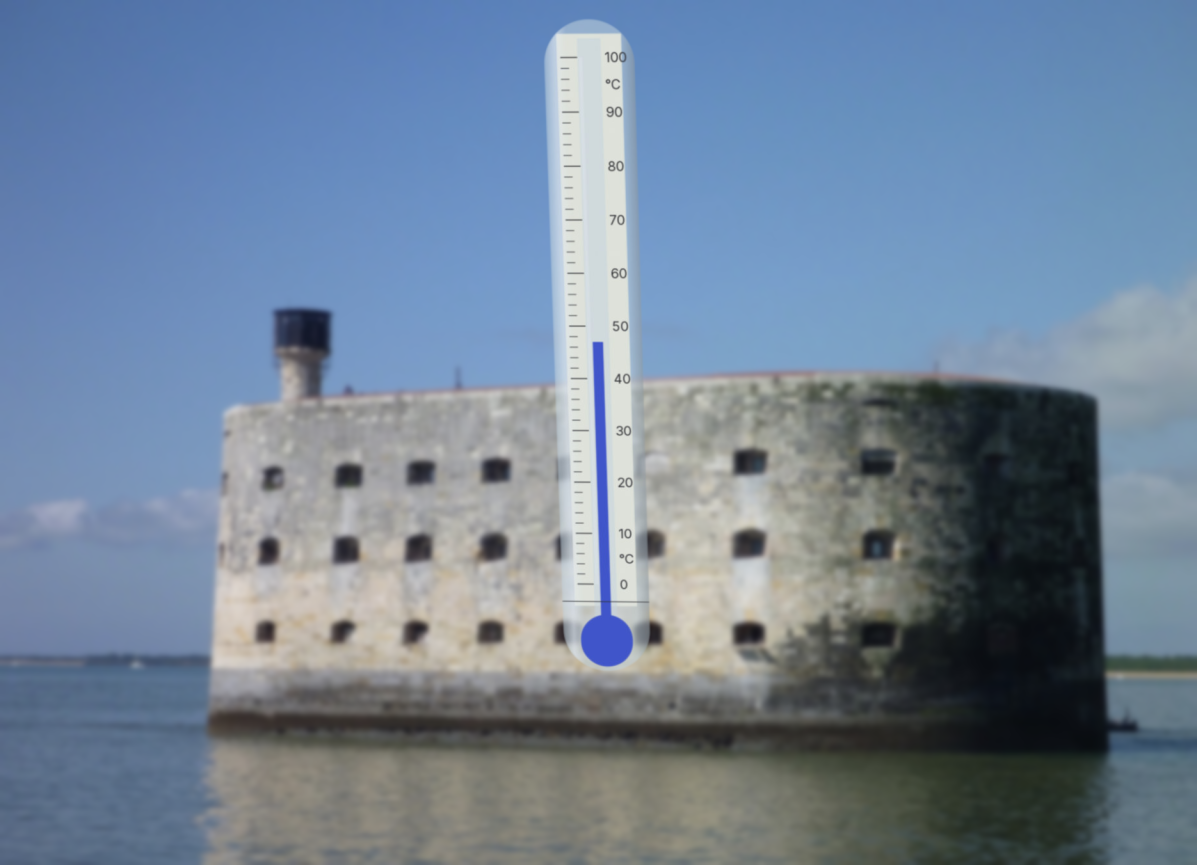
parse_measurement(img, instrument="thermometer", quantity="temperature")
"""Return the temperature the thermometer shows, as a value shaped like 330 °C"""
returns 47 °C
